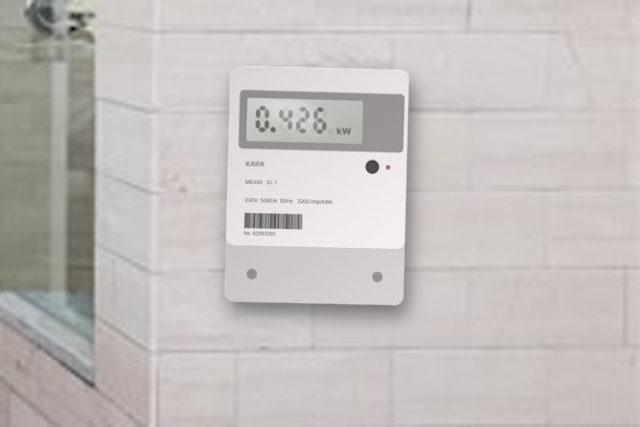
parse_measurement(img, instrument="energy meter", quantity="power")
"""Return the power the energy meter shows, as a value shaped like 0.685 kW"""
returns 0.426 kW
